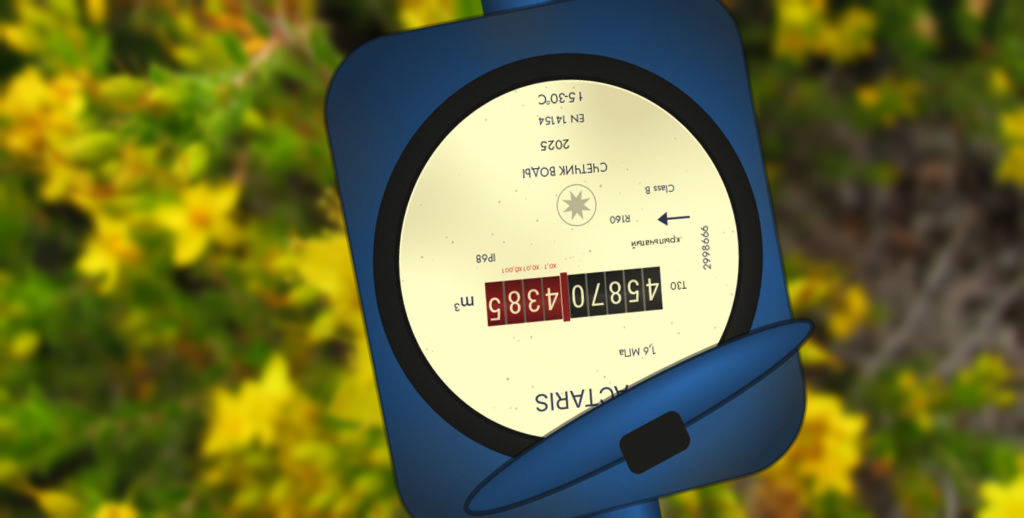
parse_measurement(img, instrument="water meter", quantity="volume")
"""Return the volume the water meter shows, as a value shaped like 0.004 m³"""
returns 45870.4385 m³
